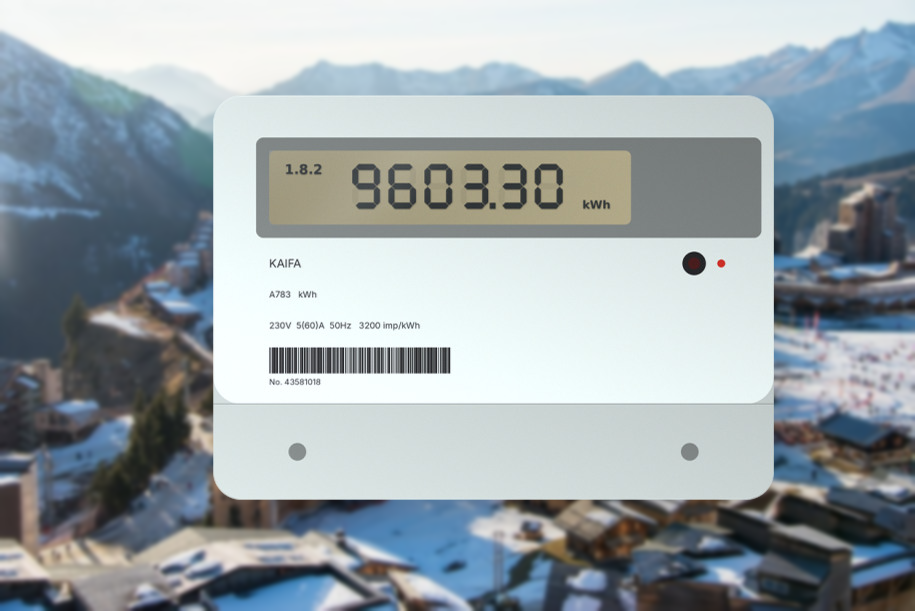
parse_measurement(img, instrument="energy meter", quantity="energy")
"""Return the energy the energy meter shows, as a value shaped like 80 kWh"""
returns 9603.30 kWh
